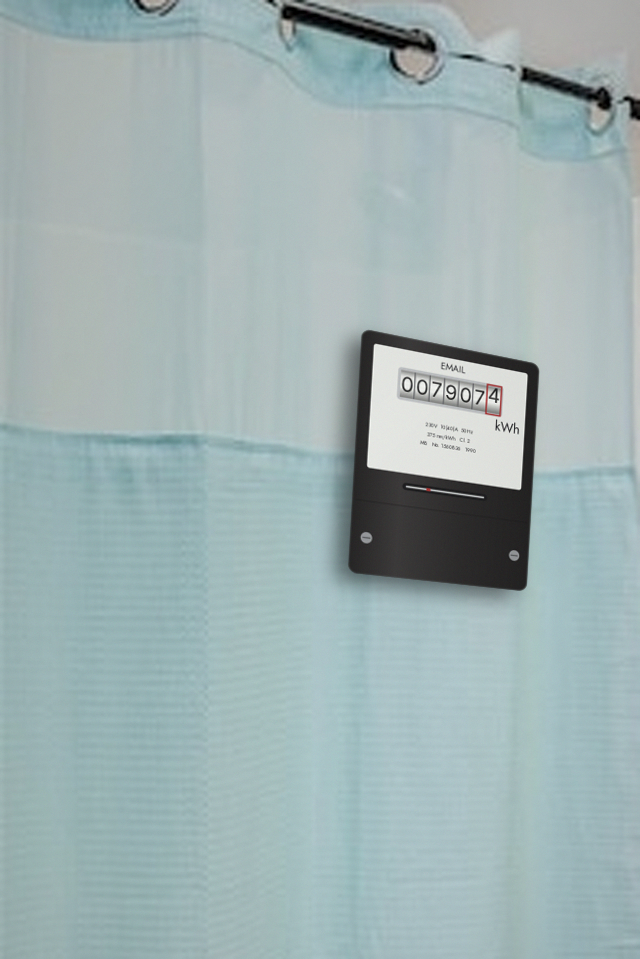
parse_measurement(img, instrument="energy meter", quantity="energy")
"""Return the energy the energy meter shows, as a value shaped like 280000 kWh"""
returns 7907.4 kWh
